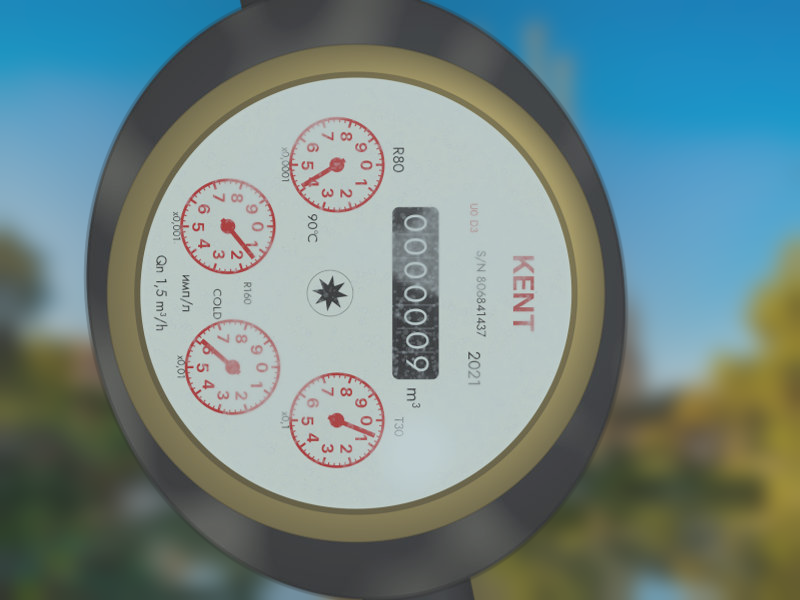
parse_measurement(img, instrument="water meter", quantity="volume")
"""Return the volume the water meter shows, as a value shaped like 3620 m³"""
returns 9.0614 m³
